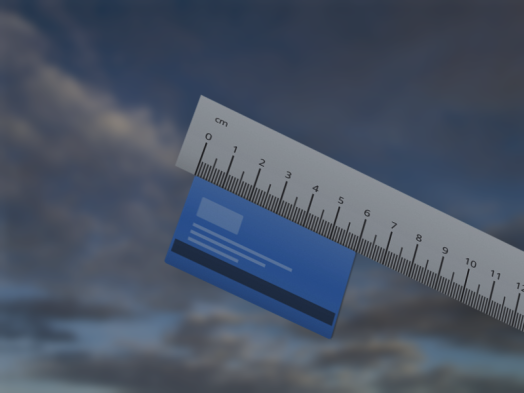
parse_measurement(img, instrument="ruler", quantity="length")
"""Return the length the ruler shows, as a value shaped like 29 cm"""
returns 6 cm
